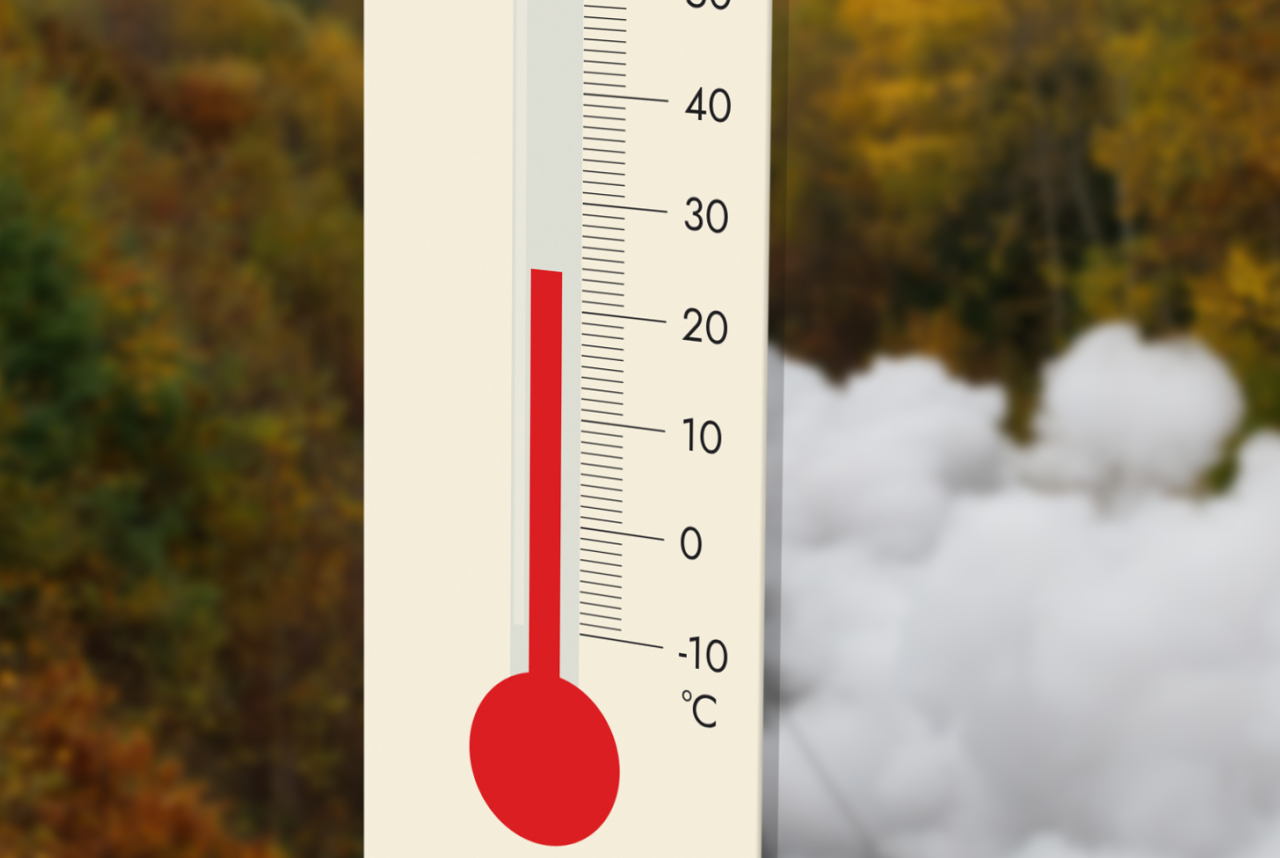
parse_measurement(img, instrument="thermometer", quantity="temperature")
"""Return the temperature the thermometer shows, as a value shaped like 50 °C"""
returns 23.5 °C
